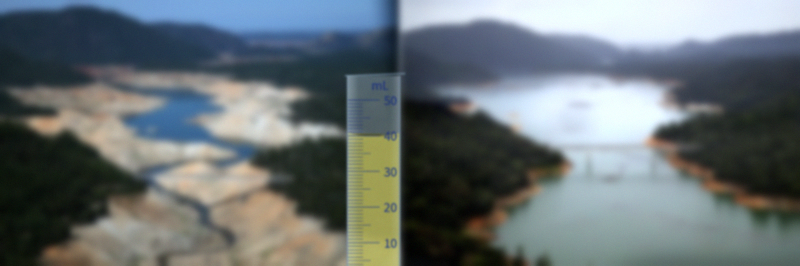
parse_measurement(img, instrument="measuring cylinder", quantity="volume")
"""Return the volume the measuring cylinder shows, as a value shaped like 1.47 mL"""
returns 40 mL
